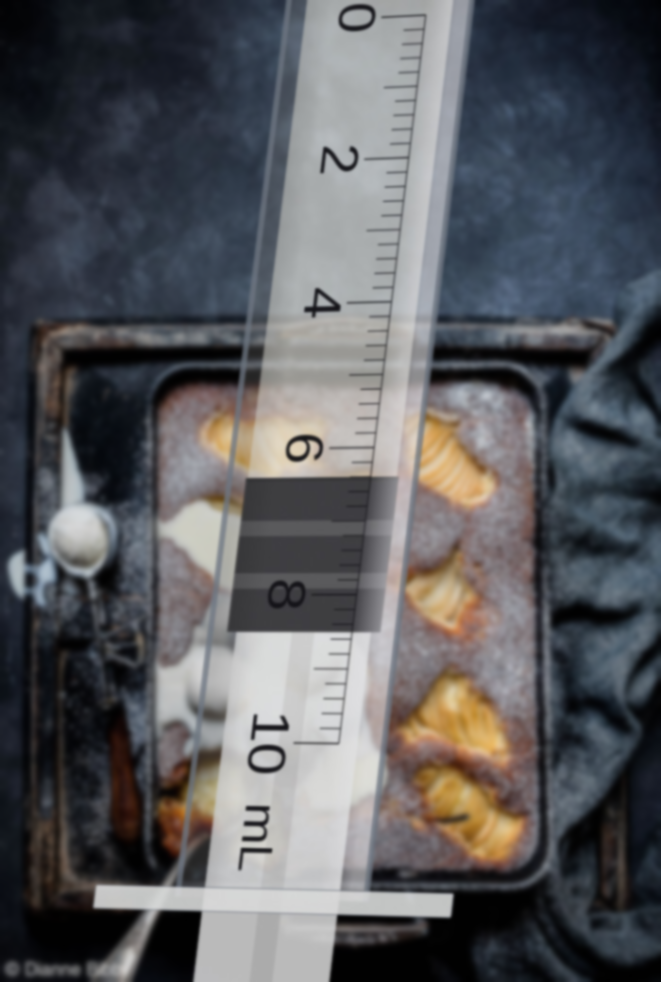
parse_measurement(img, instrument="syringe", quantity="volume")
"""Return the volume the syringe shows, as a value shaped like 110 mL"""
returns 6.4 mL
